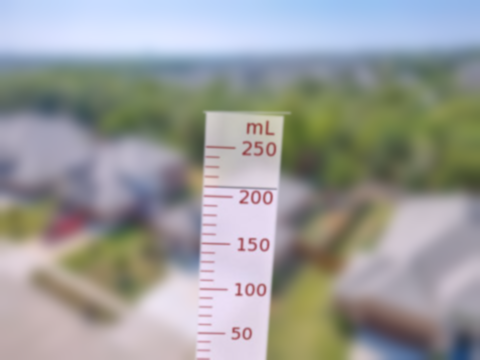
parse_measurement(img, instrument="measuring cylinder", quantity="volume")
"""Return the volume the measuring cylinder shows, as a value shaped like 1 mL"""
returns 210 mL
